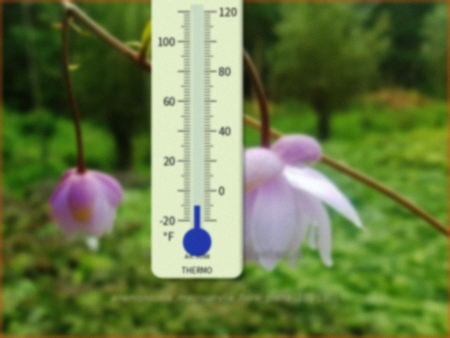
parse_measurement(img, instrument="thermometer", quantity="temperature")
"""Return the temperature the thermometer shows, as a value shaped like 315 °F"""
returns -10 °F
